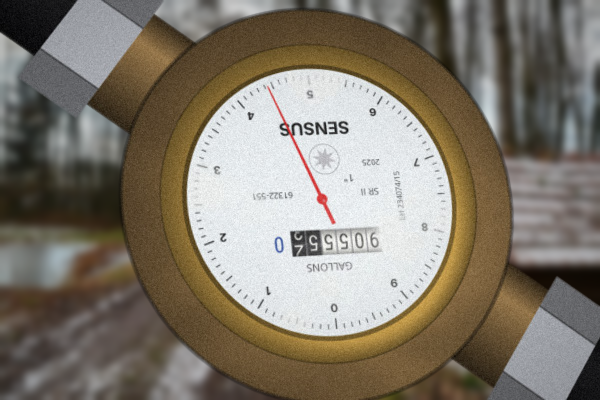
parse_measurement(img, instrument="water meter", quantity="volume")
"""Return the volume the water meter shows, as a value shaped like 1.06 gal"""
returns 9055524.4 gal
